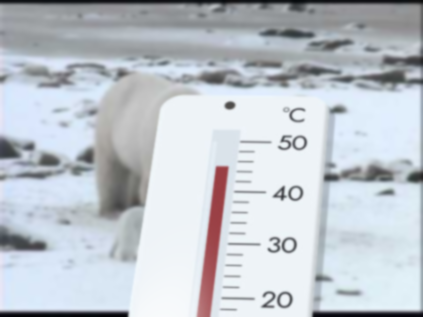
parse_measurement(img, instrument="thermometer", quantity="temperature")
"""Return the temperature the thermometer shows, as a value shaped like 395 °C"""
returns 45 °C
